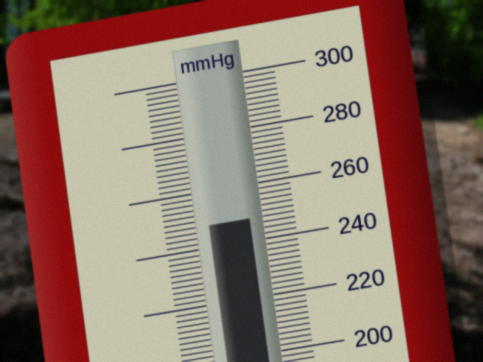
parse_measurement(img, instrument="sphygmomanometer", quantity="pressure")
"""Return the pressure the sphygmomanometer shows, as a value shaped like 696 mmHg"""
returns 248 mmHg
